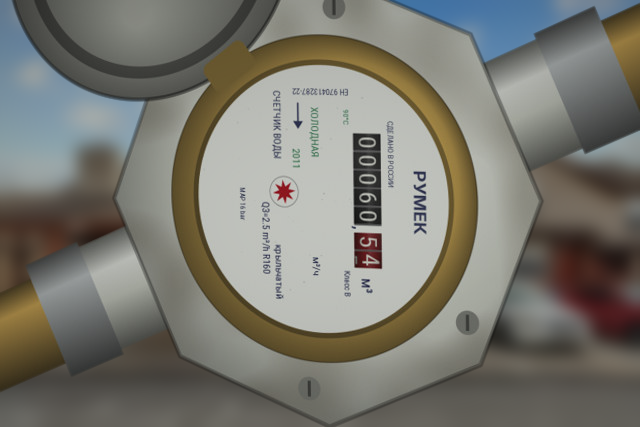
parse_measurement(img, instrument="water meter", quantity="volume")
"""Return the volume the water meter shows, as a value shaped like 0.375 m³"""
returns 60.54 m³
